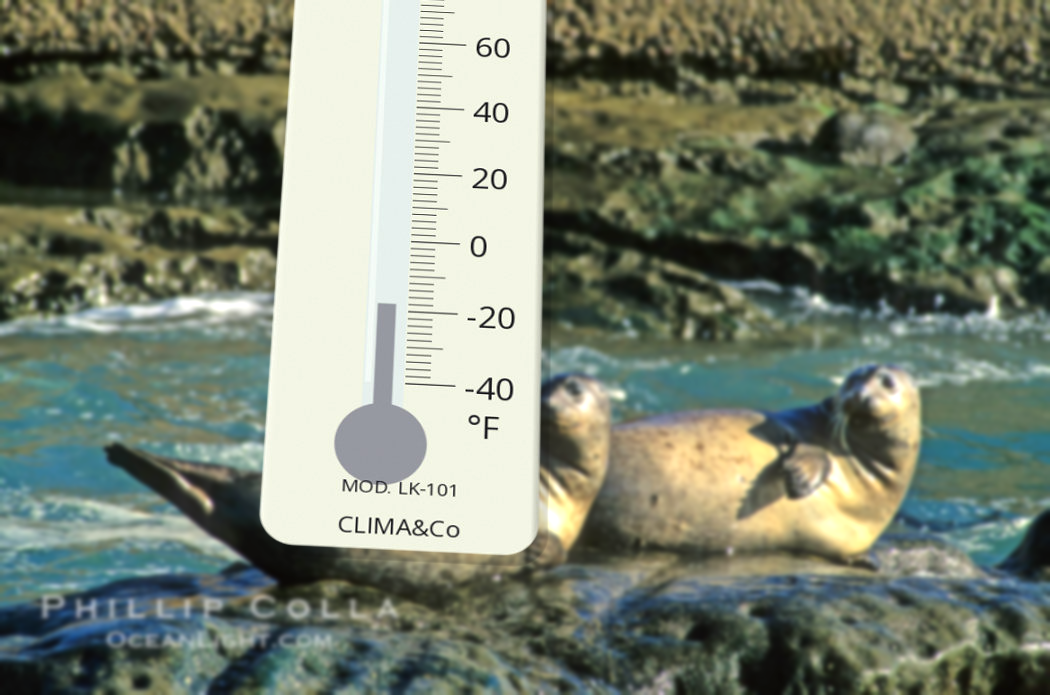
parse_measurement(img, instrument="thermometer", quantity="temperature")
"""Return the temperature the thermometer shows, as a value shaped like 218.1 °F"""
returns -18 °F
